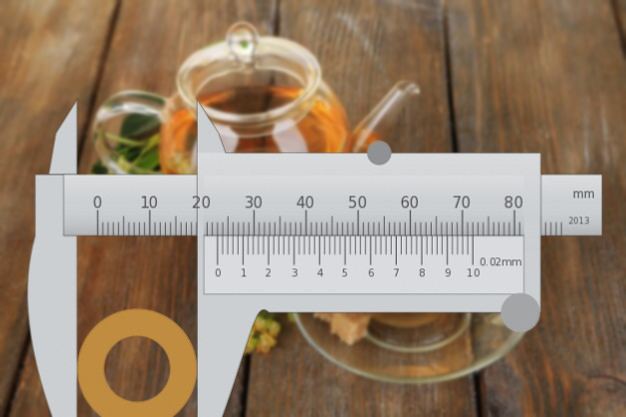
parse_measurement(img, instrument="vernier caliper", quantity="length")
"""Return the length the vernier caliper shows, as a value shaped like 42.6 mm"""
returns 23.0 mm
